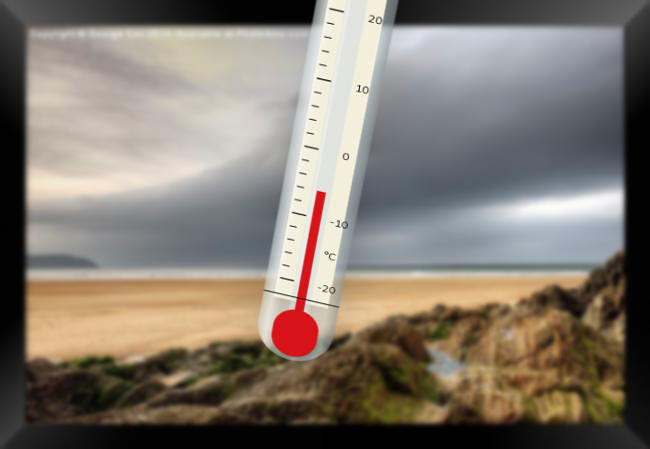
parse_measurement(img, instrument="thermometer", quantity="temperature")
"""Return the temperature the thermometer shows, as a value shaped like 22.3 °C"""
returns -6 °C
